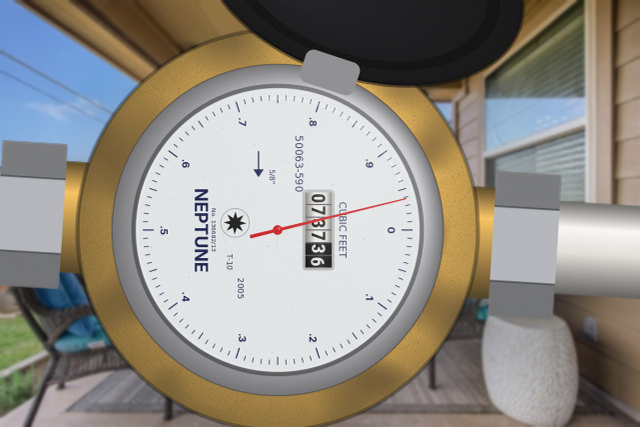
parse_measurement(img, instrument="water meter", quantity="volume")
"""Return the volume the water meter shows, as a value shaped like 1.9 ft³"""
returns 73735.96 ft³
